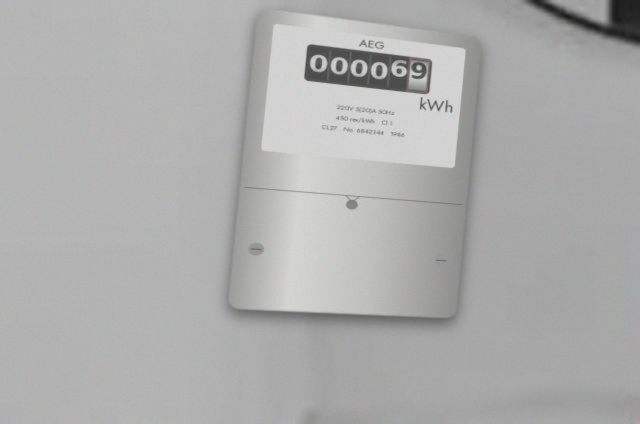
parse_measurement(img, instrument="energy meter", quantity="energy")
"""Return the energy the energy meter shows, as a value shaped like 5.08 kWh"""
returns 6.9 kWh
